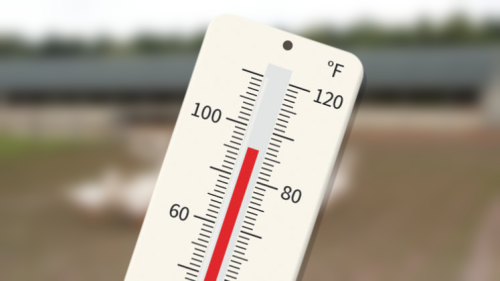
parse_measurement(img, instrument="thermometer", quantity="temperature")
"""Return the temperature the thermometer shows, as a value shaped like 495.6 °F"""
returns 92 °F
